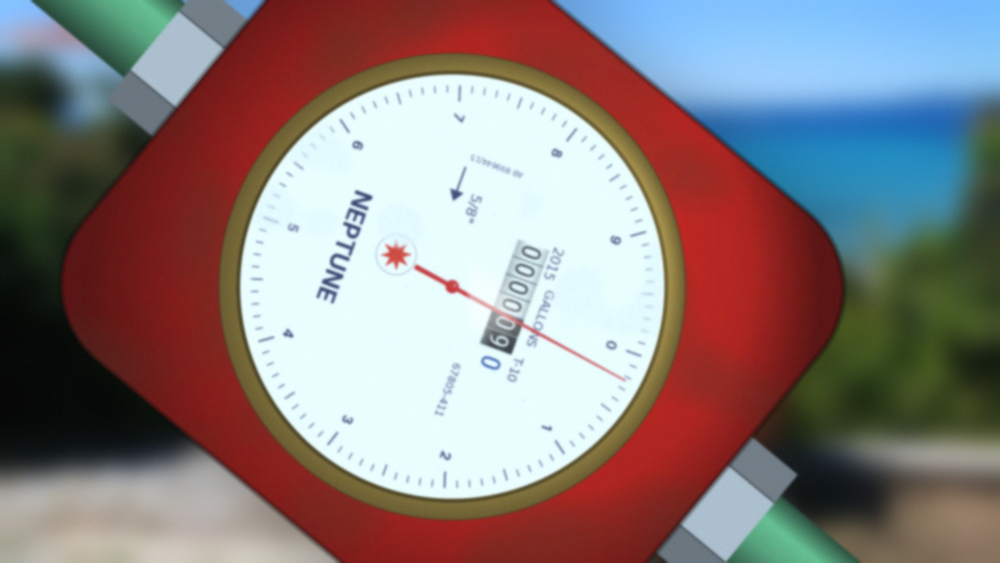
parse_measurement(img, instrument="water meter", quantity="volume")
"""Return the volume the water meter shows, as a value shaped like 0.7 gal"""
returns 90.2 gal
